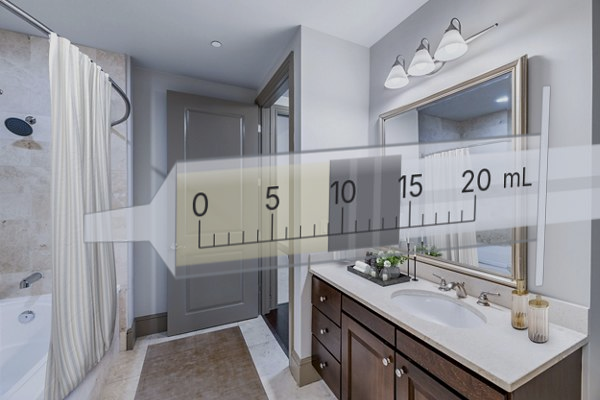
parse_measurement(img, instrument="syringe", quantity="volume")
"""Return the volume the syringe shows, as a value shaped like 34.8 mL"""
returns 9 mL
